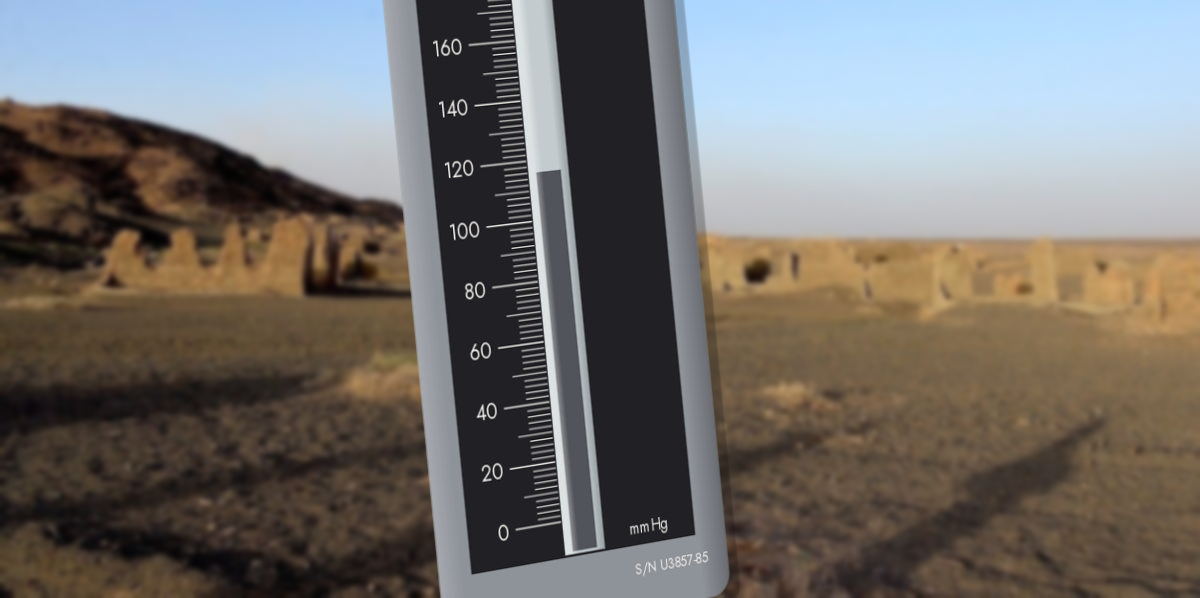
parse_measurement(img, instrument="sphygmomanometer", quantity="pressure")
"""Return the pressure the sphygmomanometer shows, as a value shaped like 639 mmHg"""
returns 116 mmHg
